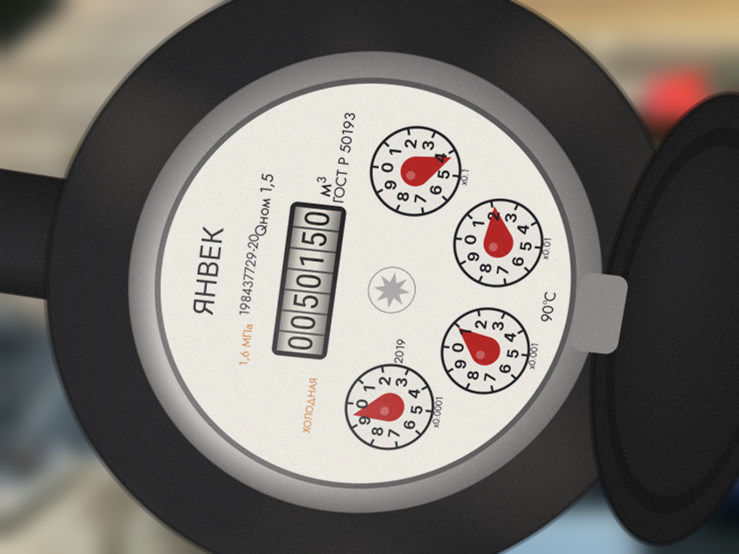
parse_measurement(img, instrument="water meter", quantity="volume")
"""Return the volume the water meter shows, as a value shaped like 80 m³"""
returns 50150.4209 m³
